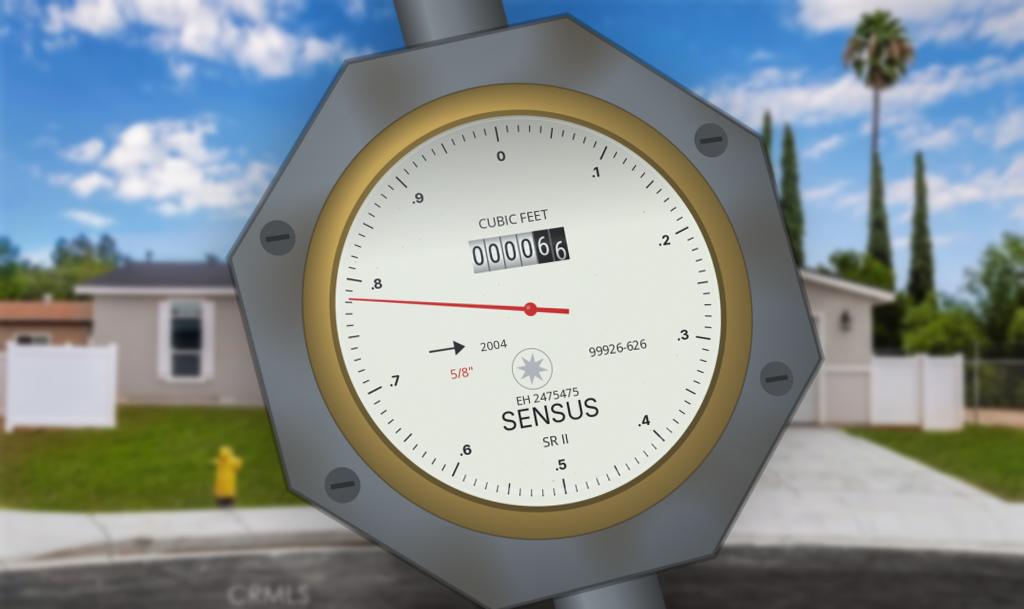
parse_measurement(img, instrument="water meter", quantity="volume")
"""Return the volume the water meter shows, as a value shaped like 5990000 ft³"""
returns 65.78 ft³
